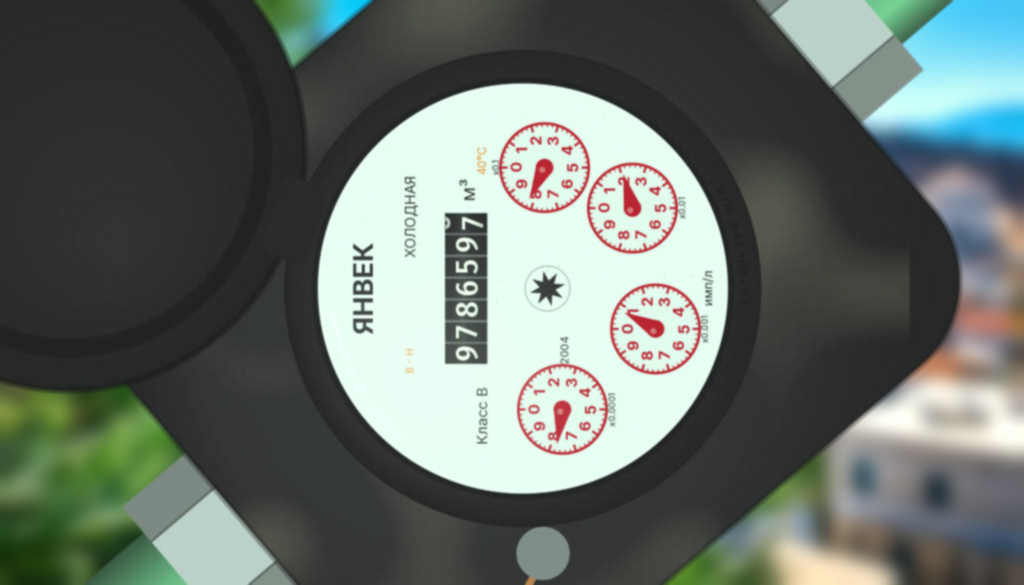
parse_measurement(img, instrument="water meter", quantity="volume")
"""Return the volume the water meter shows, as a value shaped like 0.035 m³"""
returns 9786596.8207 m³
